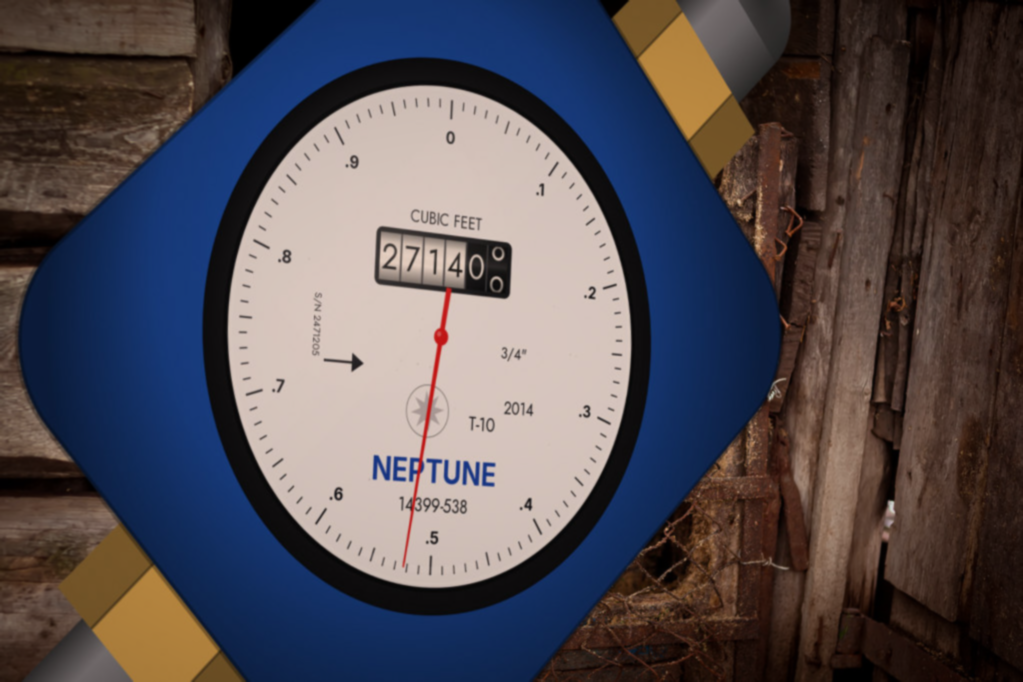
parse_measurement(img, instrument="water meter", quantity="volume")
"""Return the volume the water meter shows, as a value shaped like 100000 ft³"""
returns 271408.52 ft³
